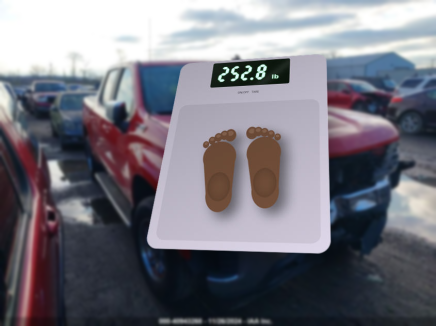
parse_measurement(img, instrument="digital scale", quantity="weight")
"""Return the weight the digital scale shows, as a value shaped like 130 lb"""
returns 252.8 lb
